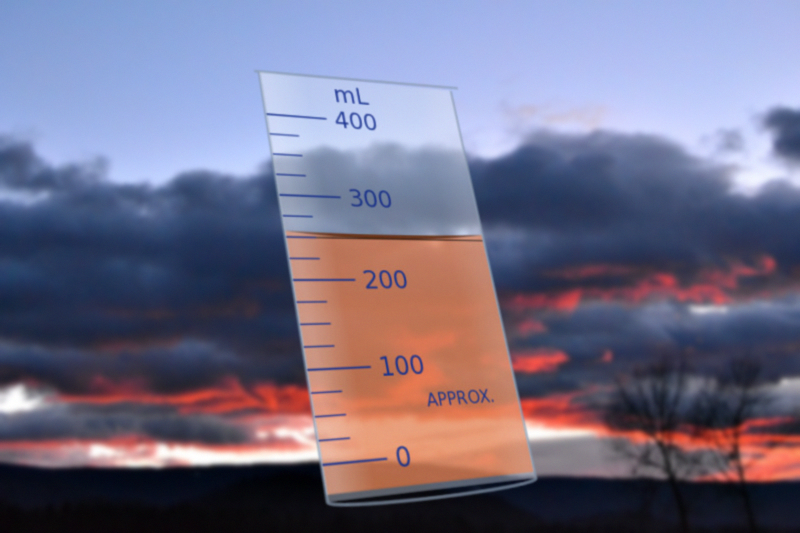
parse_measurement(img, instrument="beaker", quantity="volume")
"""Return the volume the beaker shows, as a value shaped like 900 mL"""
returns 250 mL
